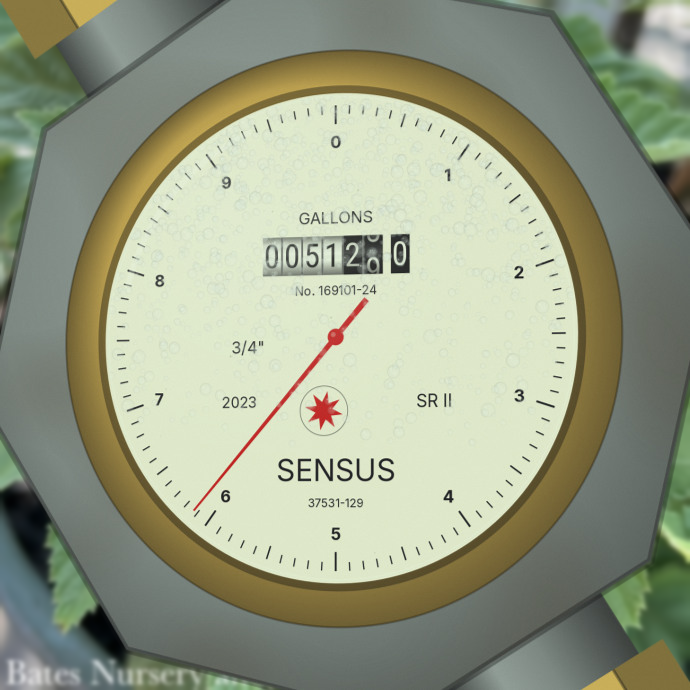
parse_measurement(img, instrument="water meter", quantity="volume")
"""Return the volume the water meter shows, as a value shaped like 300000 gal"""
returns 51286.1 gal
